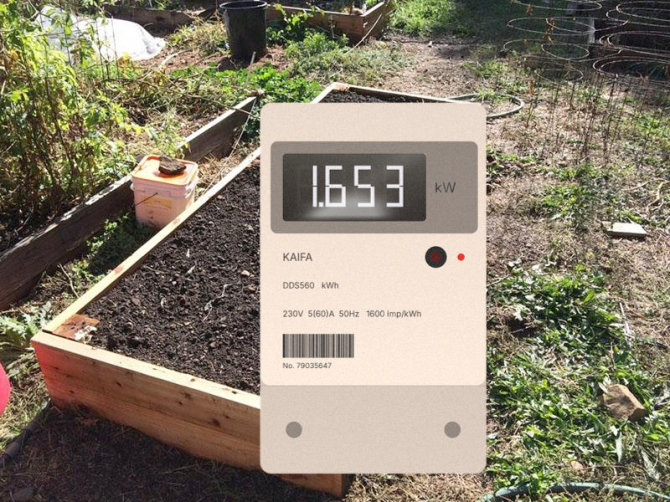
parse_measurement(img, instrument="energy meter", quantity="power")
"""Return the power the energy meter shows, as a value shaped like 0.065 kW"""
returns 1.653 kW
